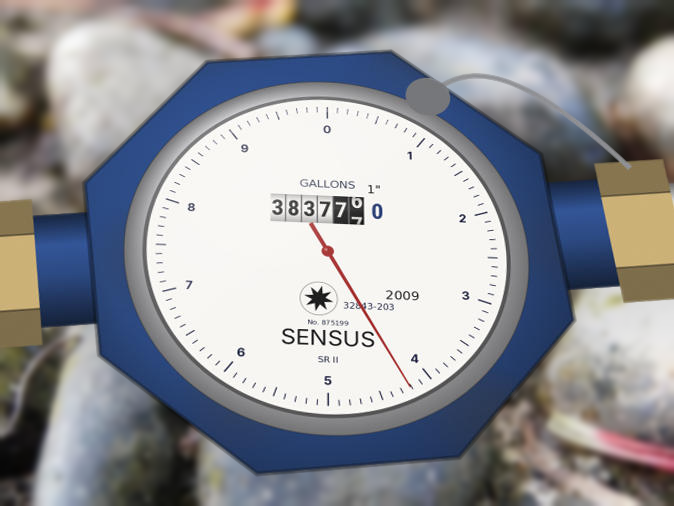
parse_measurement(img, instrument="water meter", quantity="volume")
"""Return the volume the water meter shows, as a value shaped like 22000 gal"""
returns 3837764.2 gal
